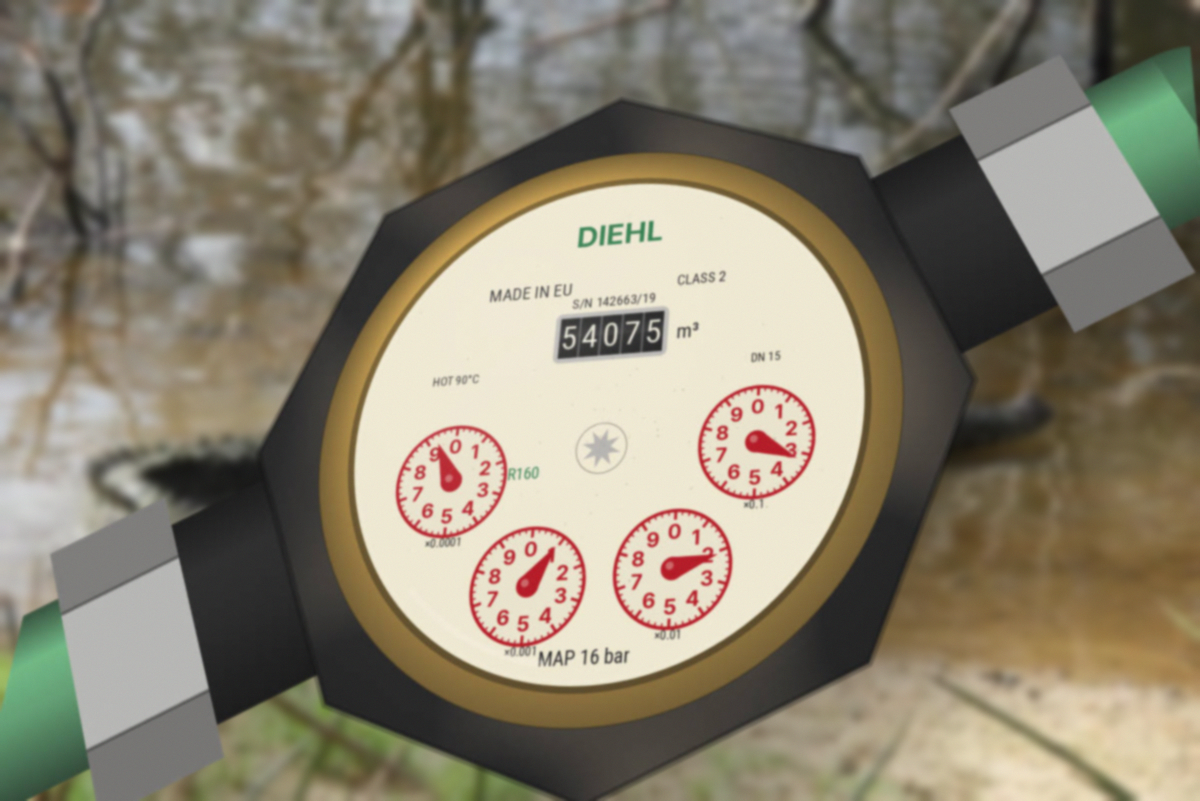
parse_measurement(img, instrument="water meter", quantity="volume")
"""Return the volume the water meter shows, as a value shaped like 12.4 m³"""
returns 54075.3209 m³
